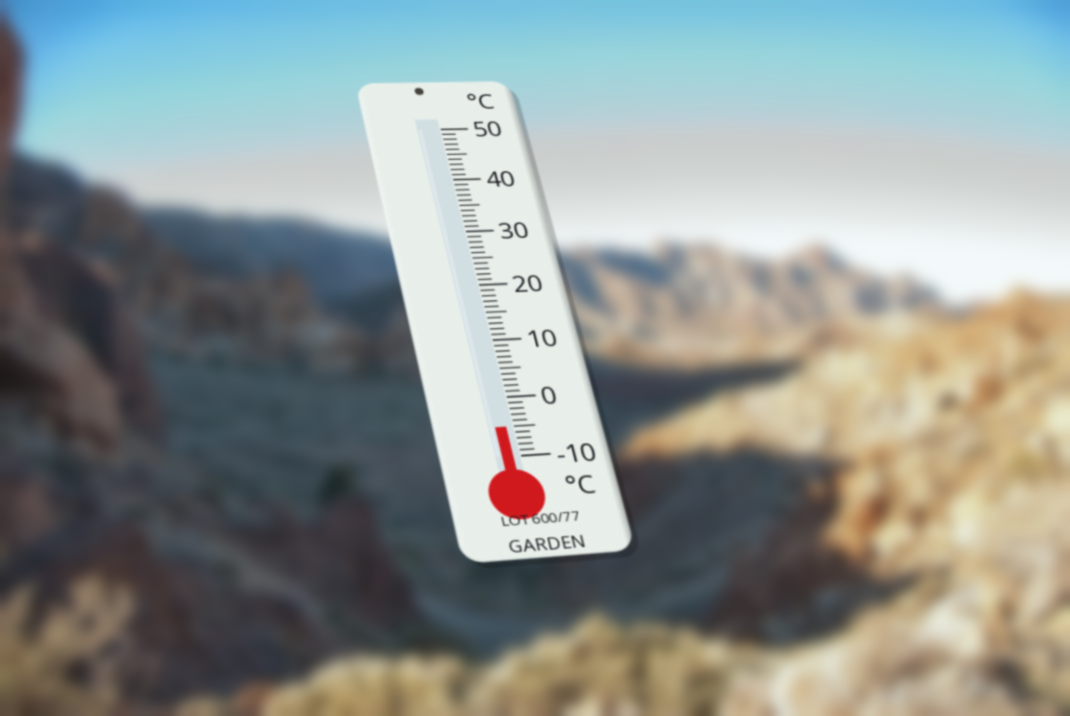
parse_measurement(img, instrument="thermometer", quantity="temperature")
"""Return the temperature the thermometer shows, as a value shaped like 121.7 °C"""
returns -5 °C
